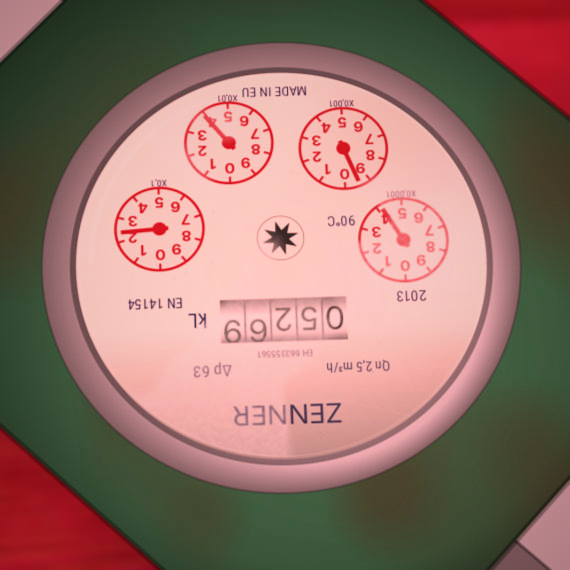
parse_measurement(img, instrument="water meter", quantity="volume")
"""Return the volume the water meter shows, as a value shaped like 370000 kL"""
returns 5269.2394 kL
